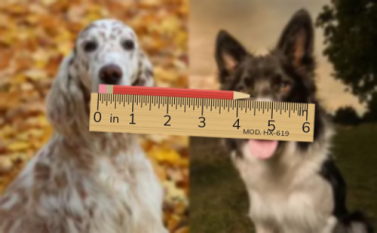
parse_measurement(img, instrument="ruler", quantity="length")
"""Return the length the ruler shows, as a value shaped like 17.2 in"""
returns 4.5 in
